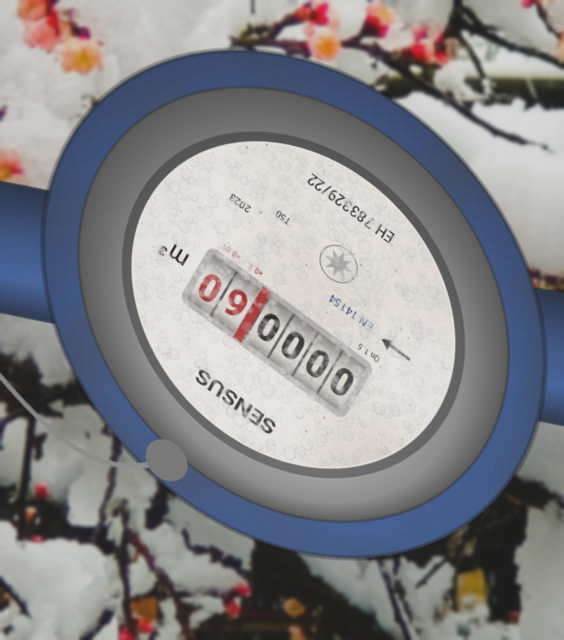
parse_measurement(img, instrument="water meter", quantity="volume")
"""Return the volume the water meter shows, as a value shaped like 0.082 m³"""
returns 0.60 m³
